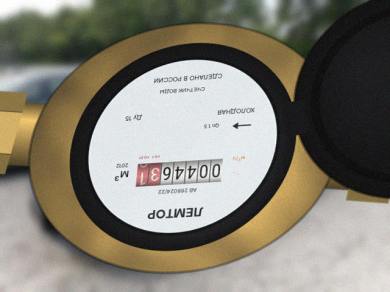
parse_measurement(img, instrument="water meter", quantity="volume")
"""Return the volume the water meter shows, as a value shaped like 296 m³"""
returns 446.31 m³
